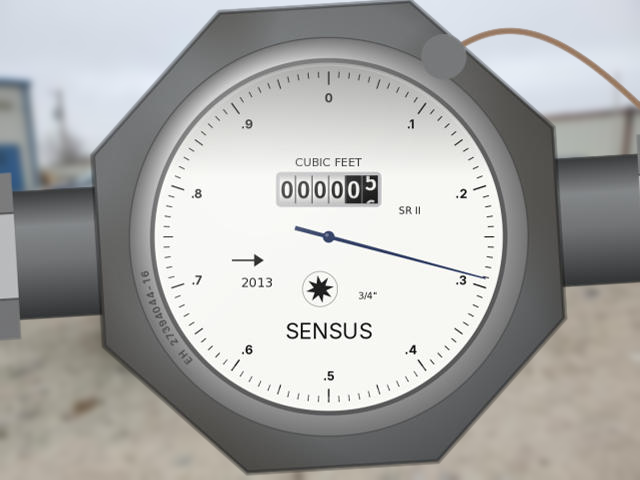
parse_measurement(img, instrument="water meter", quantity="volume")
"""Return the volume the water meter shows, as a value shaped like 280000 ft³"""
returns 5.29 ft³
